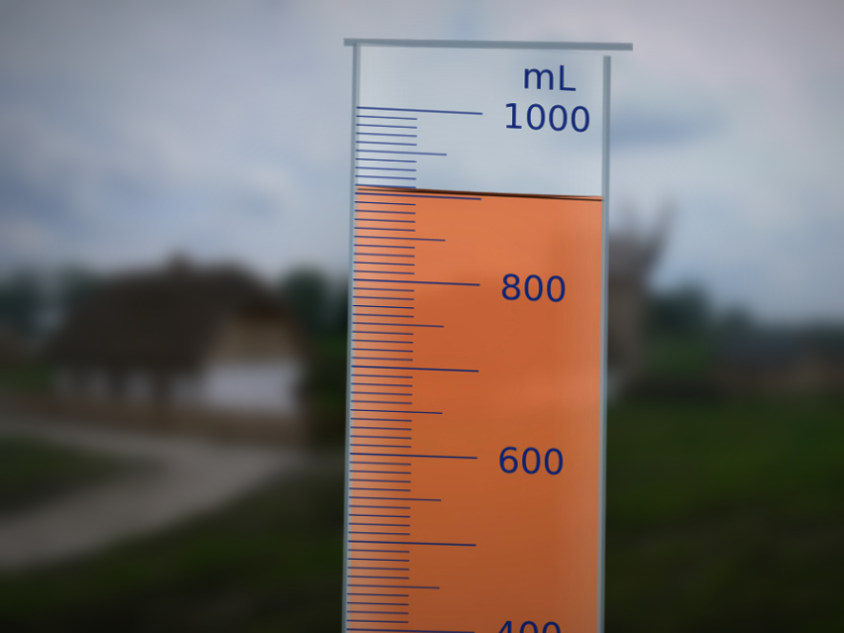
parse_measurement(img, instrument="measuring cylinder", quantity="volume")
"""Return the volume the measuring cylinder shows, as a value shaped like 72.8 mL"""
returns 905 mL
